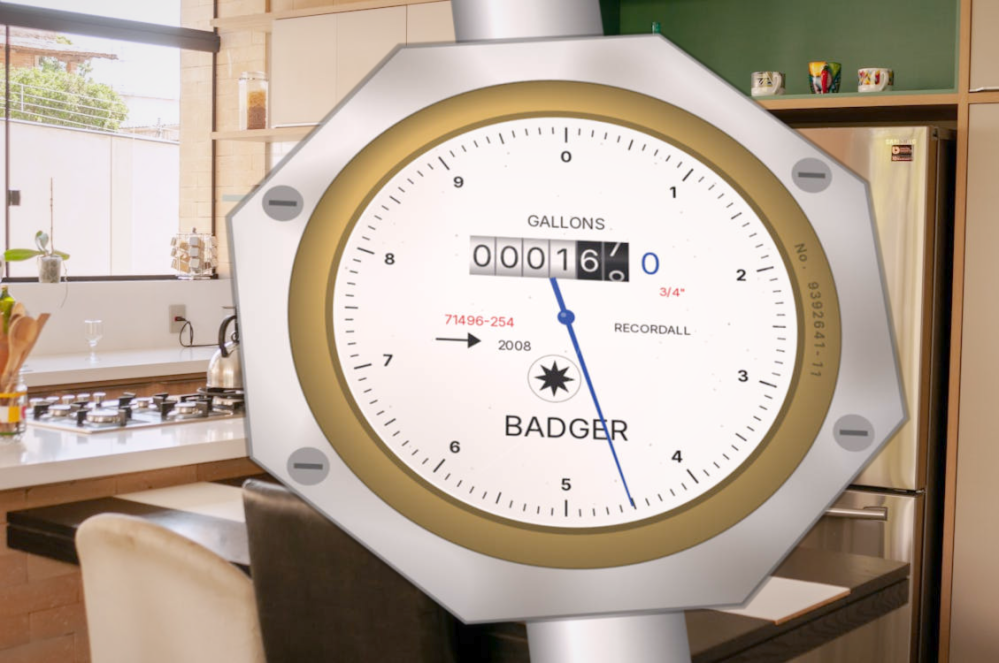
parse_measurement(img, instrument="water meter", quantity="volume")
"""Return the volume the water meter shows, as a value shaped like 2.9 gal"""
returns 1674.5 gal
